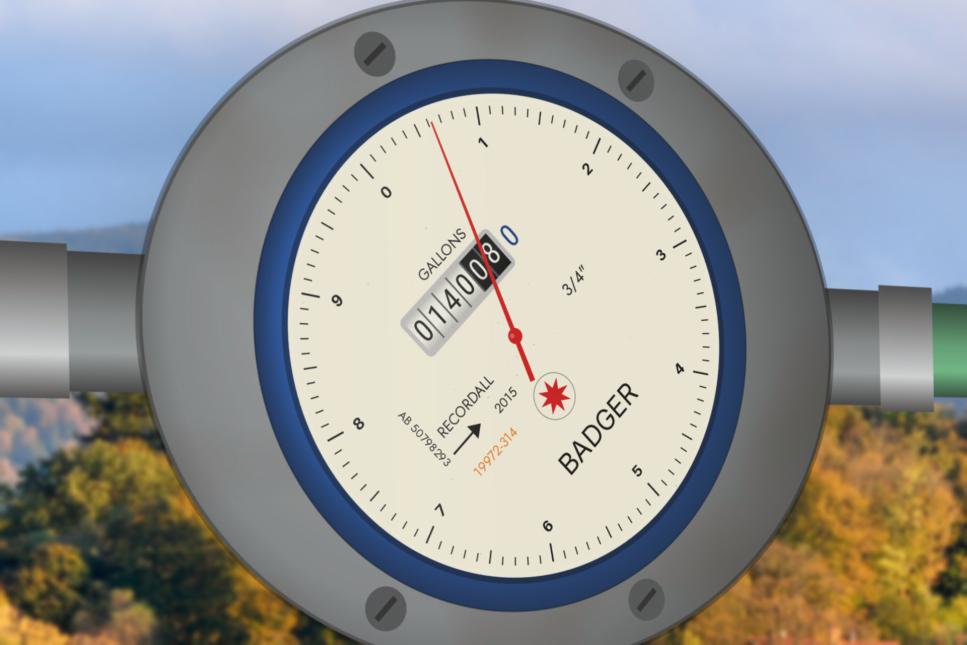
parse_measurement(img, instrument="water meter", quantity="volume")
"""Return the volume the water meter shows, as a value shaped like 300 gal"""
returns 140080.6 gal
